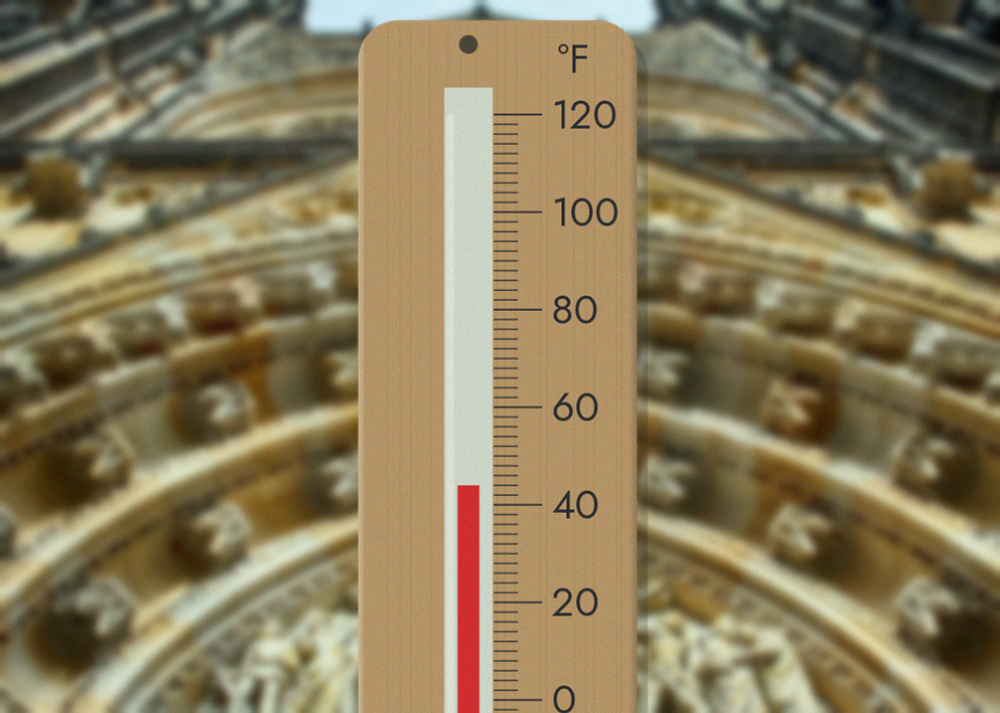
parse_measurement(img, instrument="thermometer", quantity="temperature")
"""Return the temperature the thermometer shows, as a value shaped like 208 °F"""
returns 44 °F
